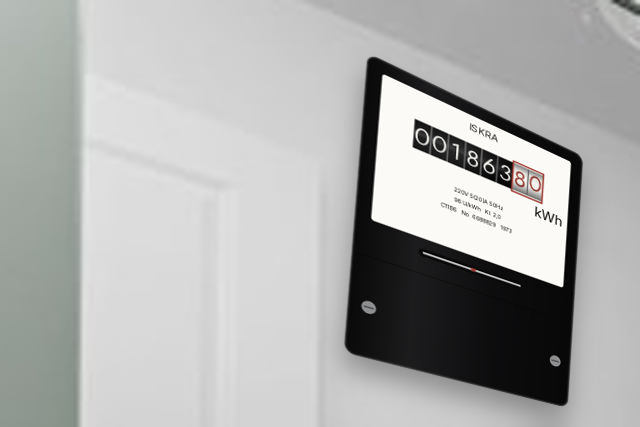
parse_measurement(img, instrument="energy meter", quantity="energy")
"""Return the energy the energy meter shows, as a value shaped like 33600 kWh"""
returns 1863.80 kWh
